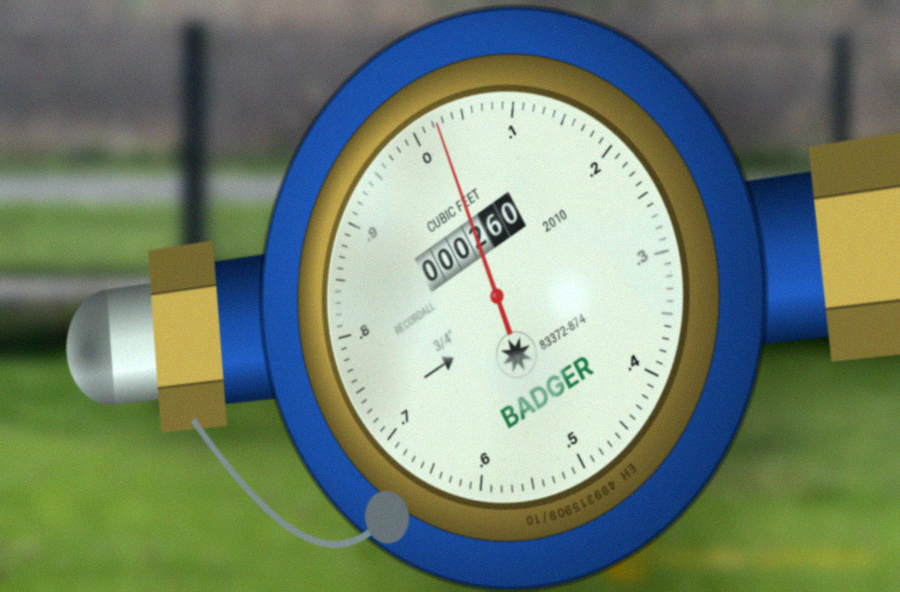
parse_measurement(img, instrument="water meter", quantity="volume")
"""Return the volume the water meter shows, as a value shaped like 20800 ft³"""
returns 260.02 ft³
